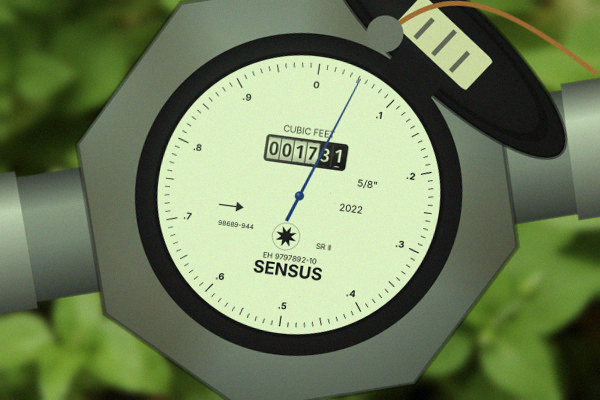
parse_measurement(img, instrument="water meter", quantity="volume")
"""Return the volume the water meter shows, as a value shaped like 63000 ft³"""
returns 1731.05 ft³
